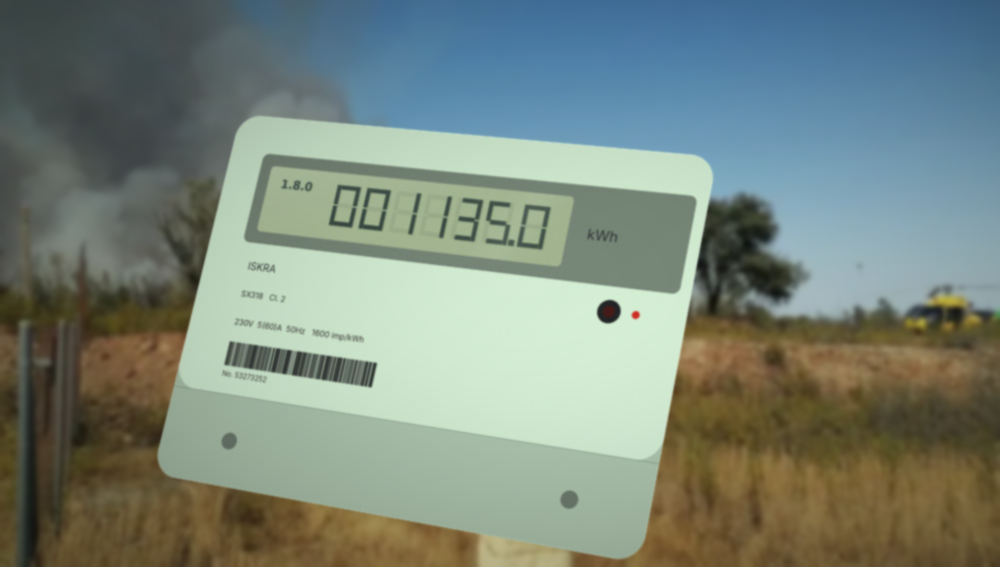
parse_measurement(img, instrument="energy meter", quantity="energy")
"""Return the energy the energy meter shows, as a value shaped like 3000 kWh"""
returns 1135.0 kWh
